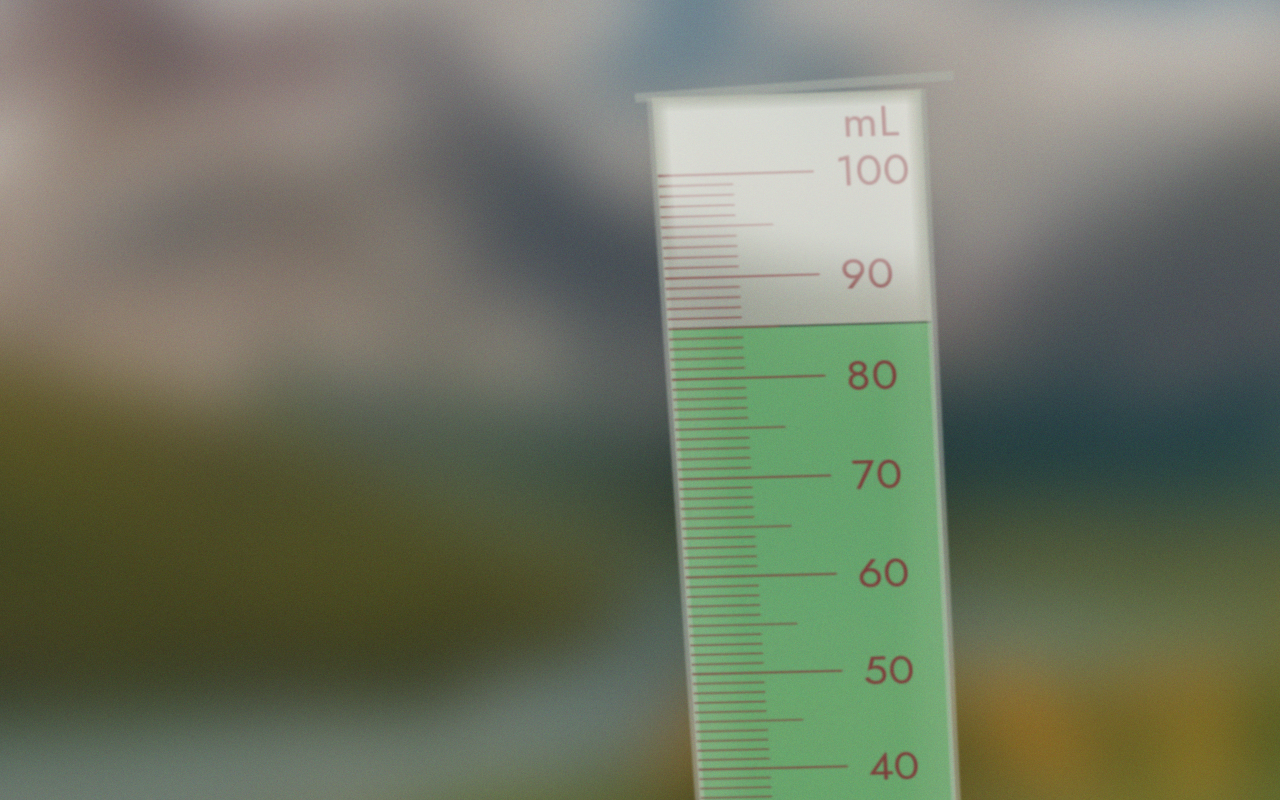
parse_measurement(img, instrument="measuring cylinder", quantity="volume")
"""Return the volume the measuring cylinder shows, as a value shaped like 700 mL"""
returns 85 mL
